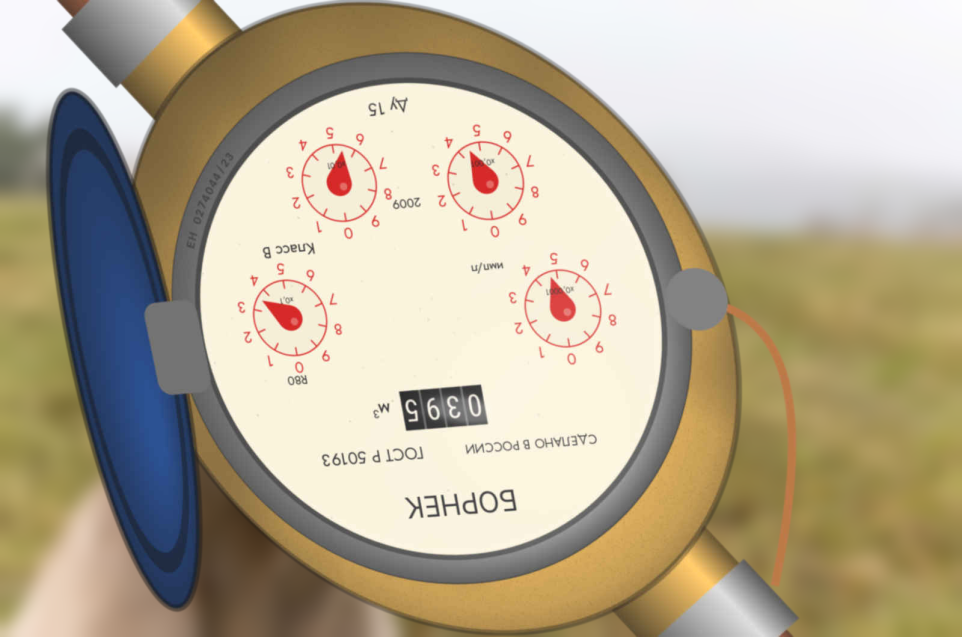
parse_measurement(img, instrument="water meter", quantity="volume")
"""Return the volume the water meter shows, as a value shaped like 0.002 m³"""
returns 395.3544 m³
